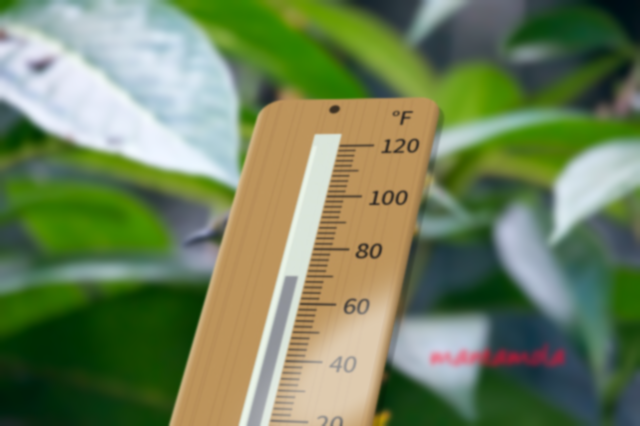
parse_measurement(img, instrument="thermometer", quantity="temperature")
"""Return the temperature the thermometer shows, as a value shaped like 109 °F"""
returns 70 °F
